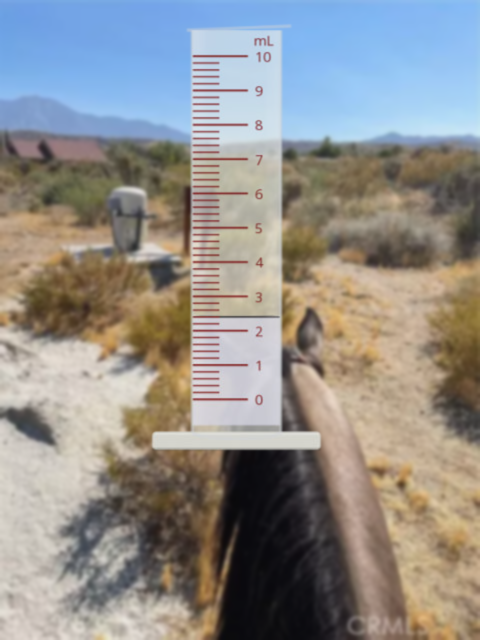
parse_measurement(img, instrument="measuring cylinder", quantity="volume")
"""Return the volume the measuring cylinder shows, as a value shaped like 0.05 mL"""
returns 2.4 mL
